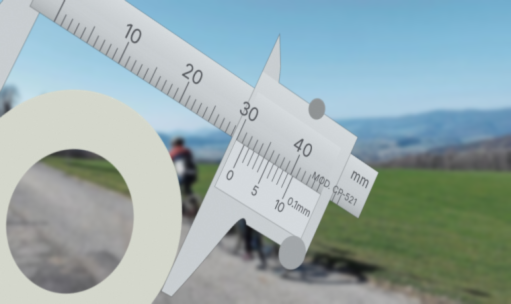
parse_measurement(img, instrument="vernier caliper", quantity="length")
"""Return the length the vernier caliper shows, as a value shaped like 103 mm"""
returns 31.4 mm
